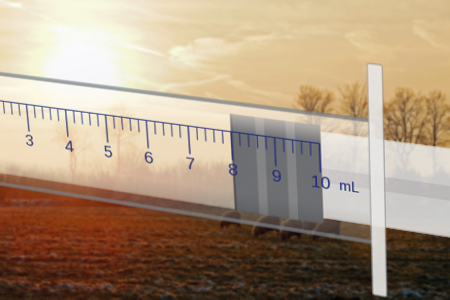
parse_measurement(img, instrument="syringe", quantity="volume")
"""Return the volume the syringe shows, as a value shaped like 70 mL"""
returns 8 mL
